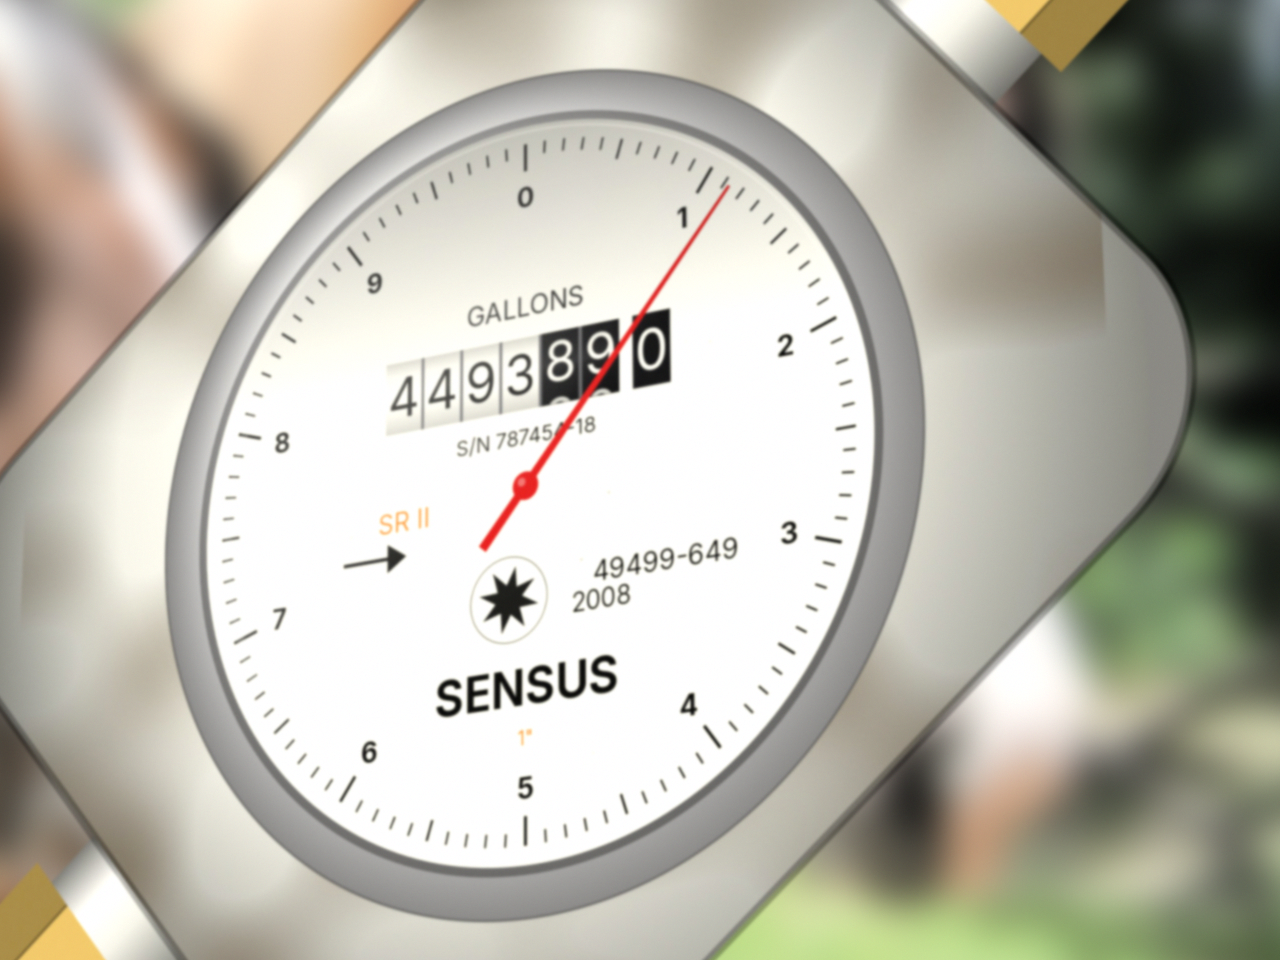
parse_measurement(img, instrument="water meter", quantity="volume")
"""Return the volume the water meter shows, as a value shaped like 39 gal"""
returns 4493891.1 gal
